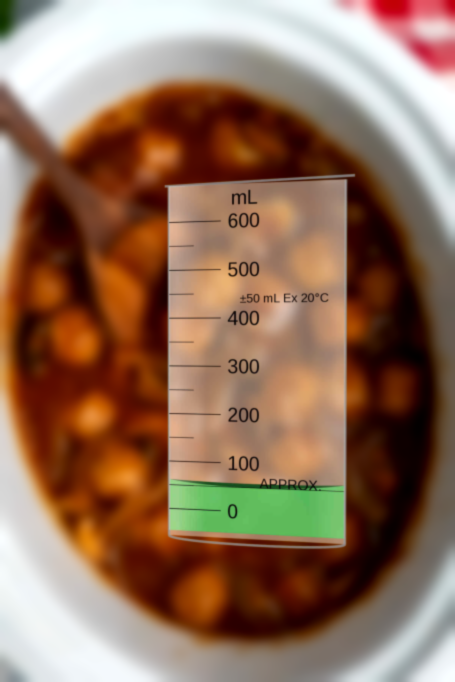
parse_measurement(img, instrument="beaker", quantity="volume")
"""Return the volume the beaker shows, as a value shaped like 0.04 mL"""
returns 50 mL
